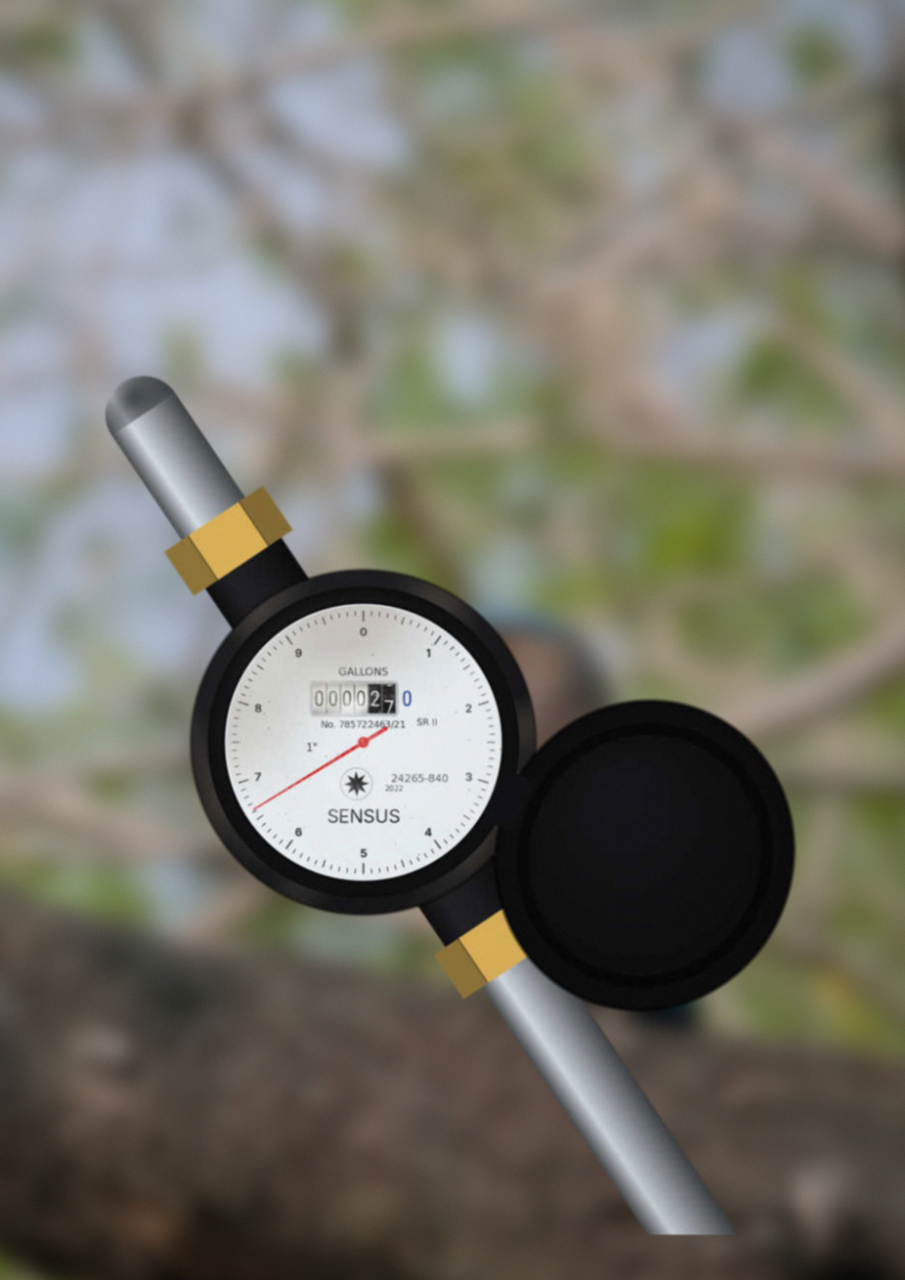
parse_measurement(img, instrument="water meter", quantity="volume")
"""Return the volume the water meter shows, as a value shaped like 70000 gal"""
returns 266.6 gal
